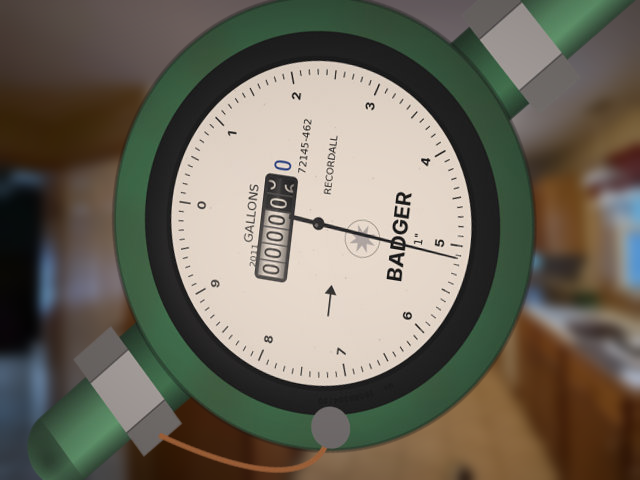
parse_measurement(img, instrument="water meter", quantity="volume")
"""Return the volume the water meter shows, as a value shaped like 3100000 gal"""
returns 55.1 gal
